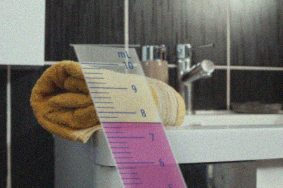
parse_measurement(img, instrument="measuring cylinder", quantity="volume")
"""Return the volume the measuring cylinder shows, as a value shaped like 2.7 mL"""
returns 7.6 mL
